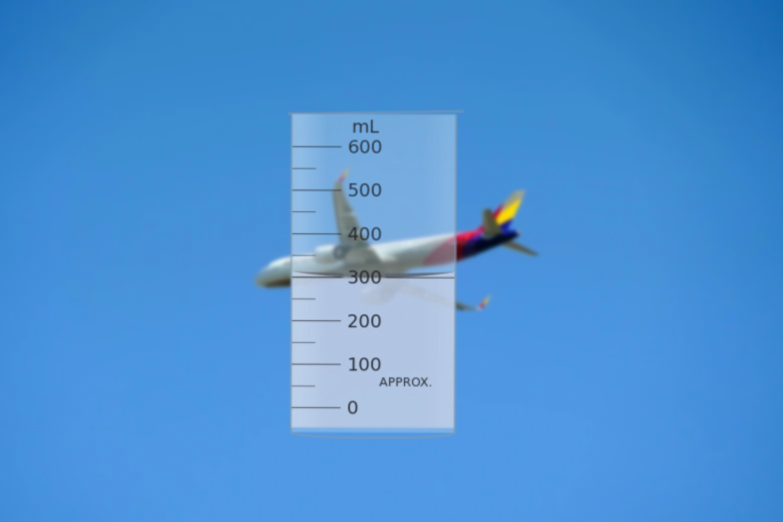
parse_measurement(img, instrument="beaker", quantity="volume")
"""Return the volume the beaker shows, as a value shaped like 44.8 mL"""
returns 300 mL
